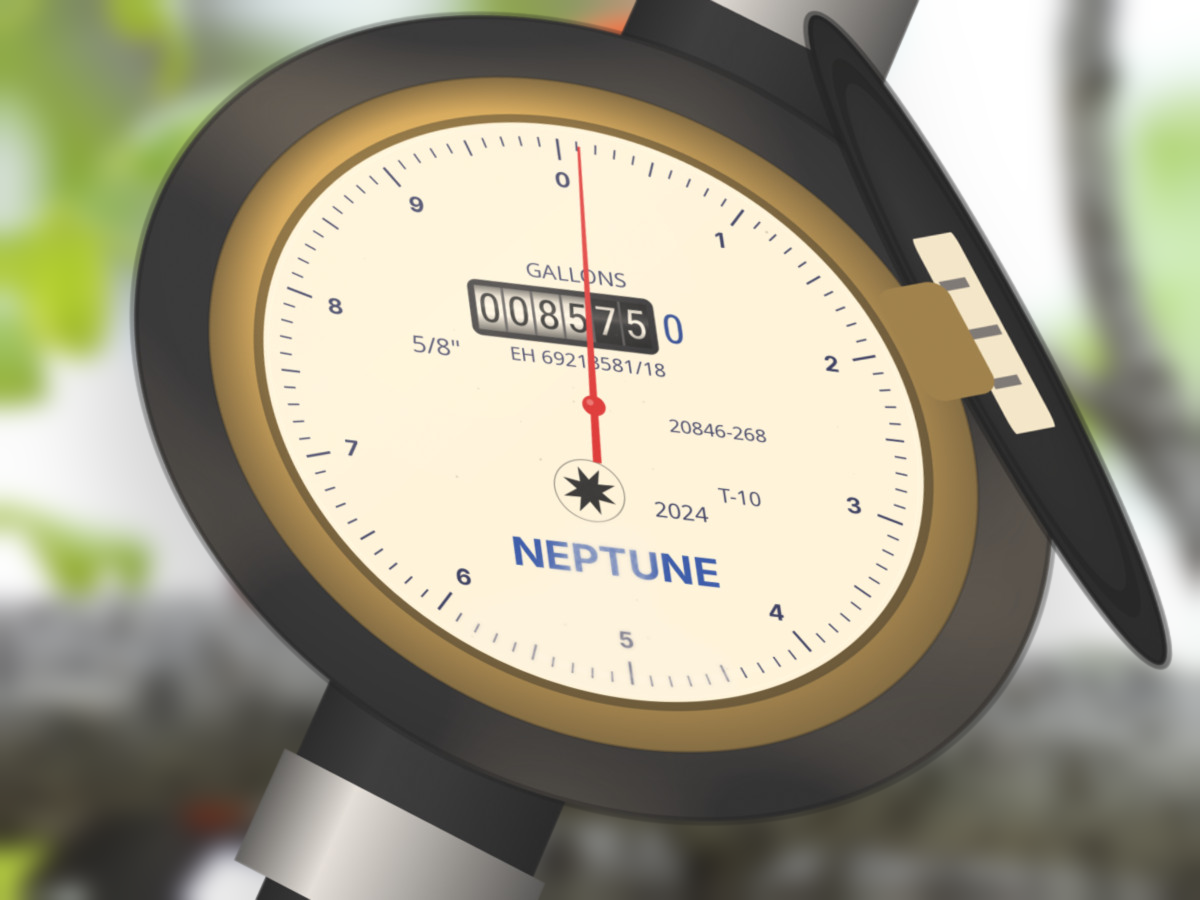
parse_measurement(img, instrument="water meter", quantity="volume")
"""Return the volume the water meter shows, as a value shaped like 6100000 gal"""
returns 85750.1 gal
